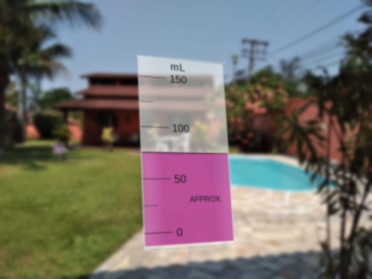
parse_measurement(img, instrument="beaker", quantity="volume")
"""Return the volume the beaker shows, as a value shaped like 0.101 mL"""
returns 75 mL
